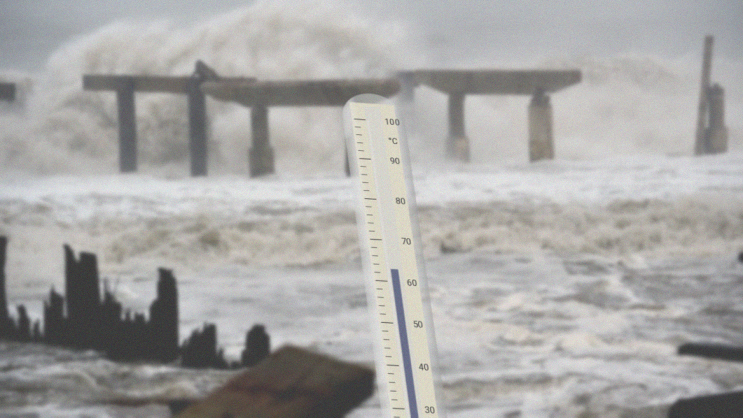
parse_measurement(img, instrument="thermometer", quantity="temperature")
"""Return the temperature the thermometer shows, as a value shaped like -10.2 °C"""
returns 63 °C
